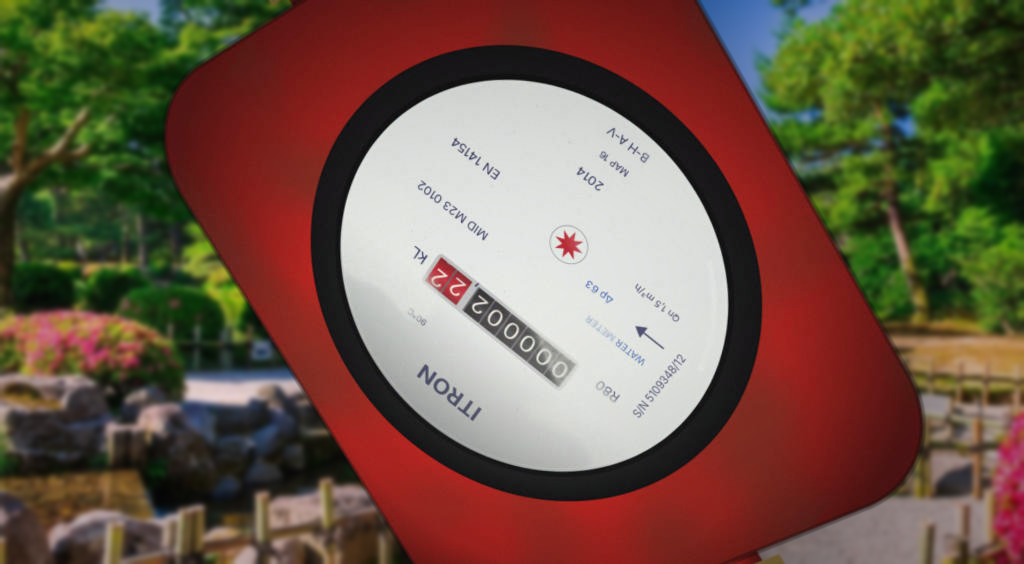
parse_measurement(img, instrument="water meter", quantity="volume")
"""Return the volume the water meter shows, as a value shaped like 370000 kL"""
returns 2.22 kL
